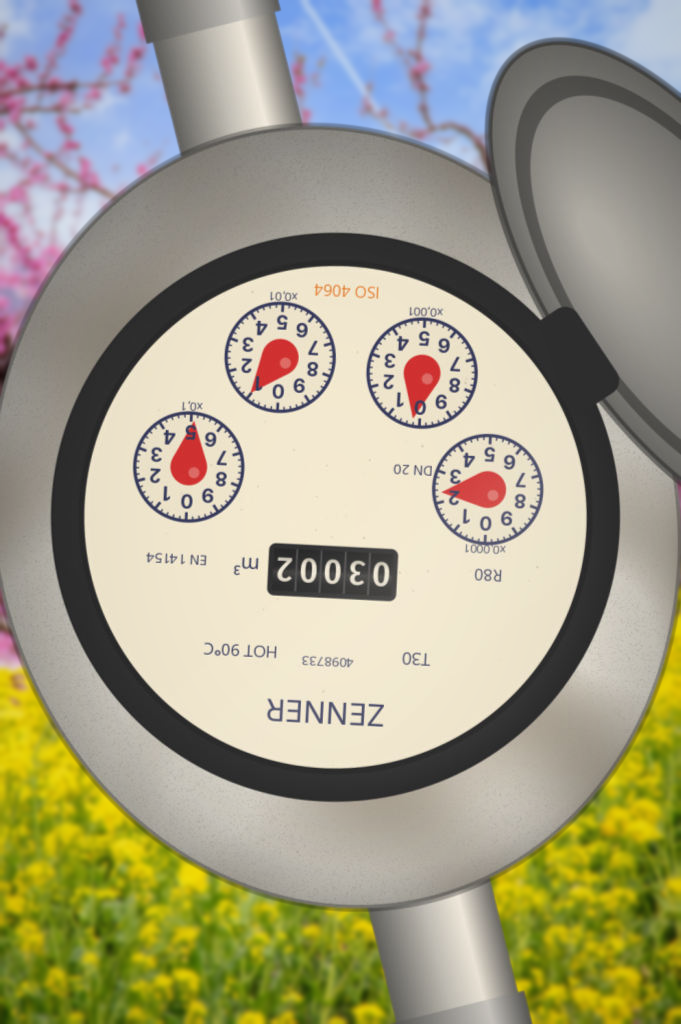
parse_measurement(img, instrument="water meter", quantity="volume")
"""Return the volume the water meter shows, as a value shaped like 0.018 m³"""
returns 3002.5102 m³
